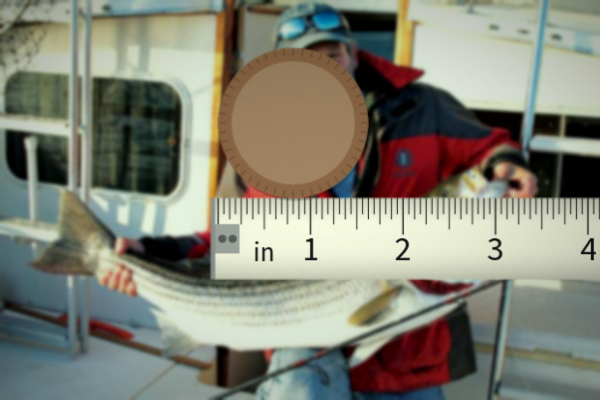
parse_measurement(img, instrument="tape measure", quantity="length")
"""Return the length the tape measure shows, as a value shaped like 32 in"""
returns 1.625 in
